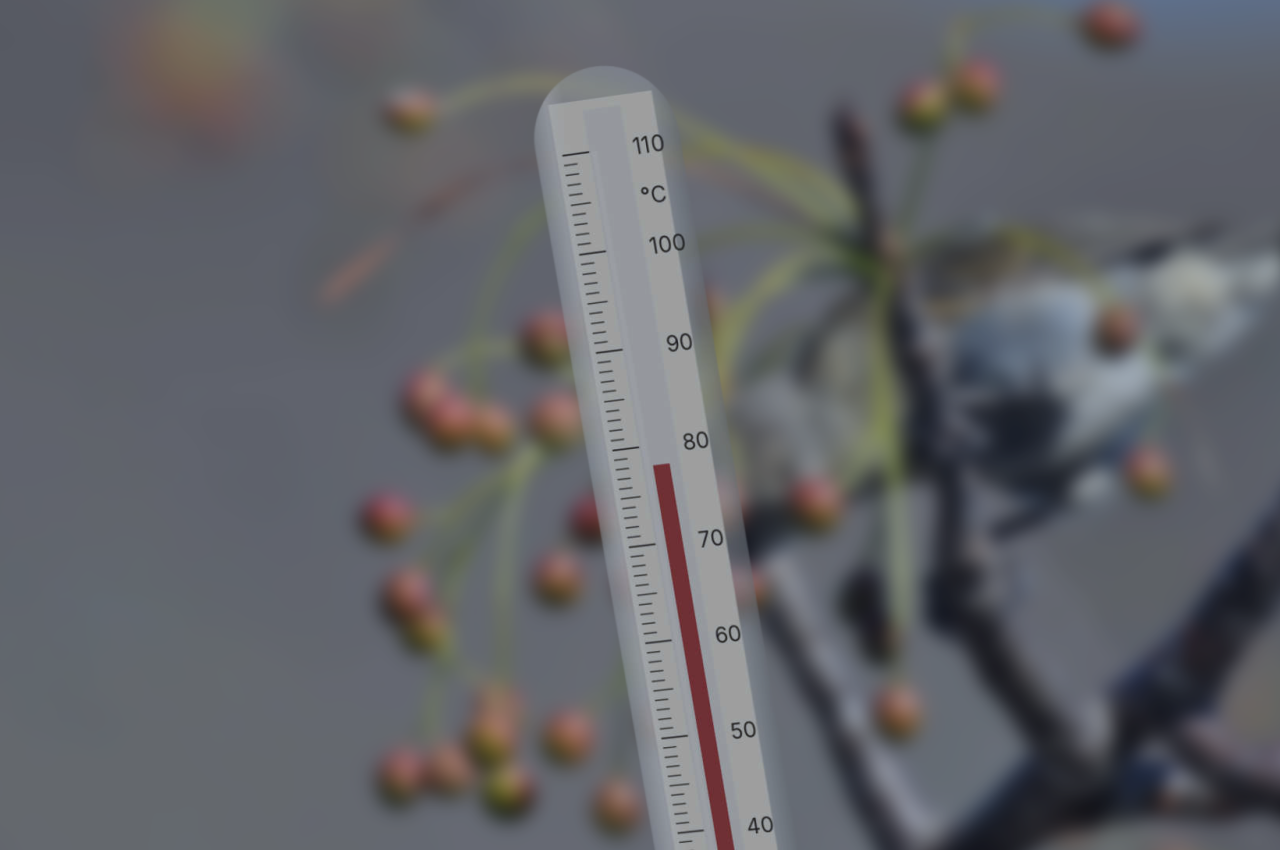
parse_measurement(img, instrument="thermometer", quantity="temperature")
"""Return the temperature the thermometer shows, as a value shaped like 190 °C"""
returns 78 °C
